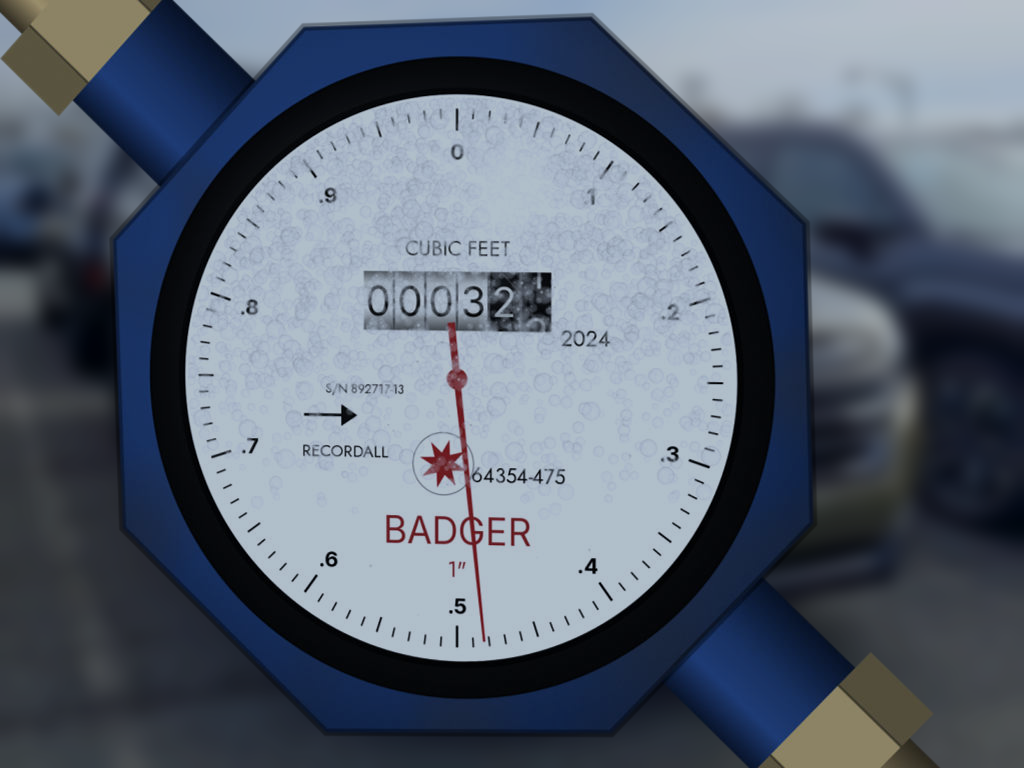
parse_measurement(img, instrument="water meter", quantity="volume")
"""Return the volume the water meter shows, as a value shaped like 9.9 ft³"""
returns 321.48 ft³
